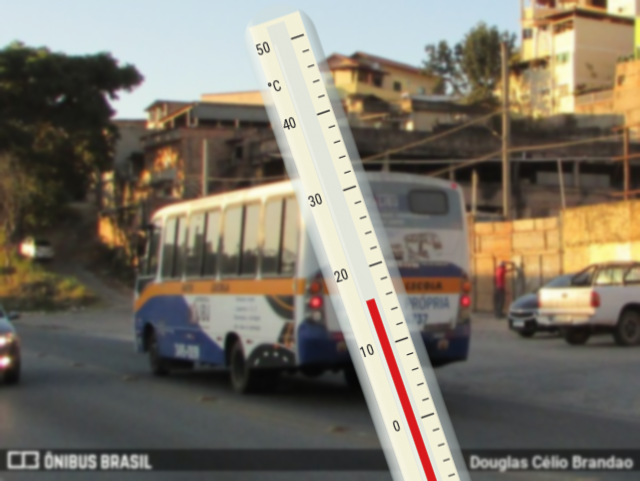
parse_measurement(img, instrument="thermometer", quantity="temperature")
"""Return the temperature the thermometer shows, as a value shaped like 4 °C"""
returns 16 °C
